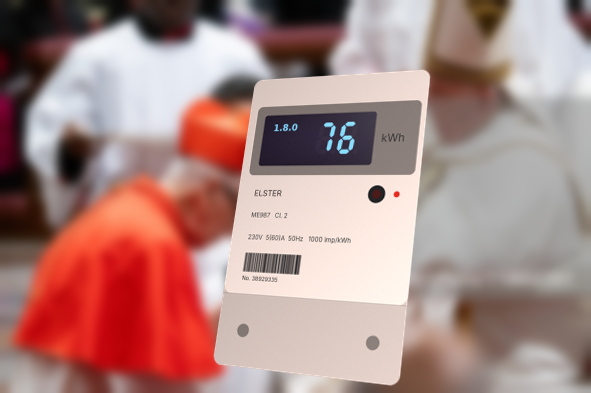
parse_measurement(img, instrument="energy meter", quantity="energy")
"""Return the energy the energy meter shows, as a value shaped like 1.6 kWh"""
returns 76 kWh
